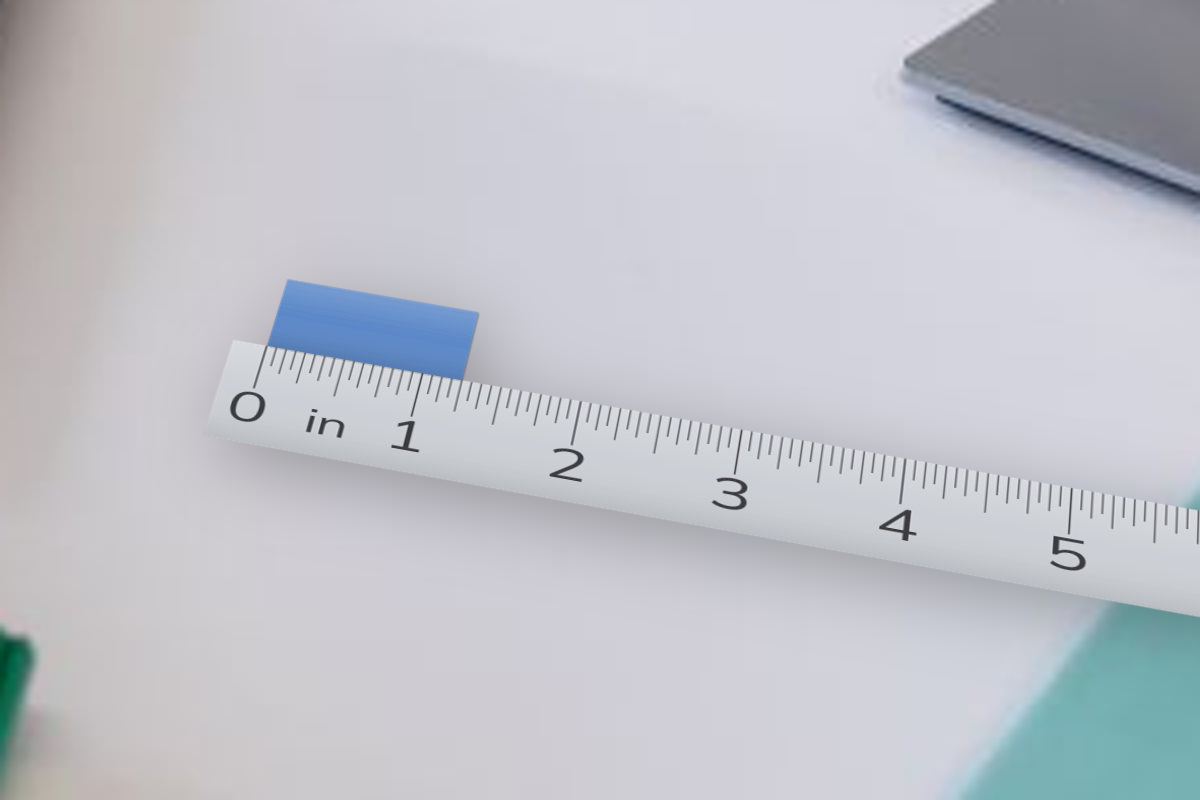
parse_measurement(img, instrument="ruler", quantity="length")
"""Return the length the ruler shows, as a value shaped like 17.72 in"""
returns 1.25 in
